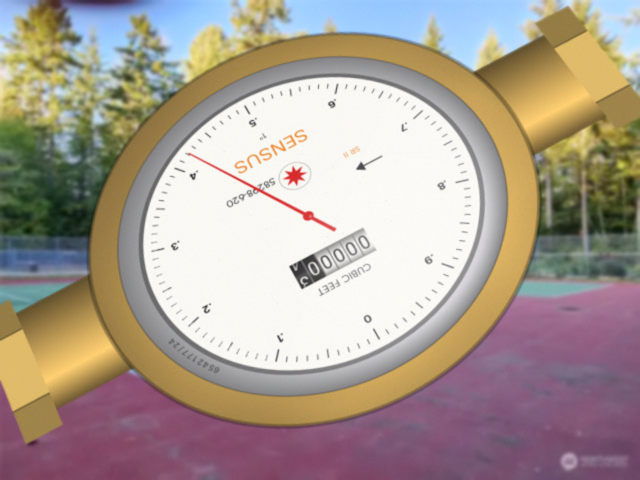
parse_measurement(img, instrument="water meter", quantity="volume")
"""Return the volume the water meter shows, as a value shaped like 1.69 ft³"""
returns 3.42 ft³
